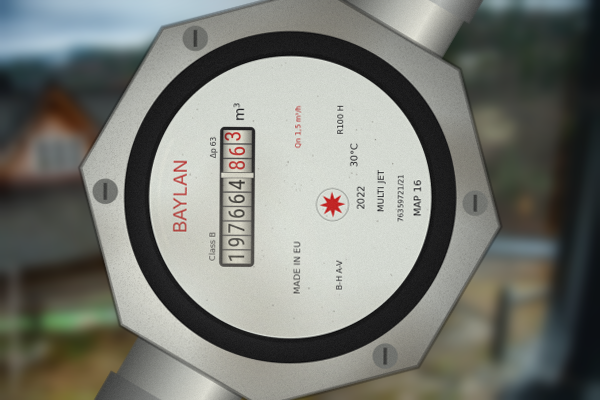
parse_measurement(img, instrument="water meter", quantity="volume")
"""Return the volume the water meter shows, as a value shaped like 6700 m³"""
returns 197664.863 m³
